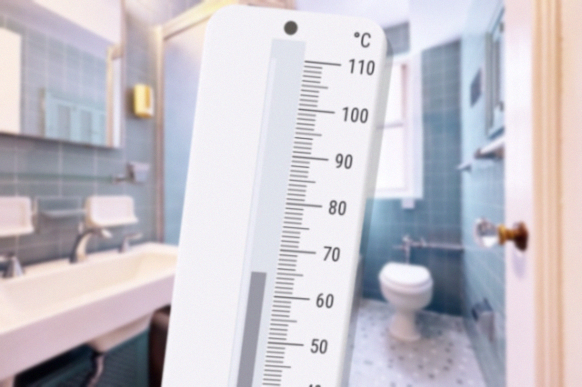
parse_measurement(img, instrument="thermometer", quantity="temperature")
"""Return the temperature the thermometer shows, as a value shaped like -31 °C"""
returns 65 °C
